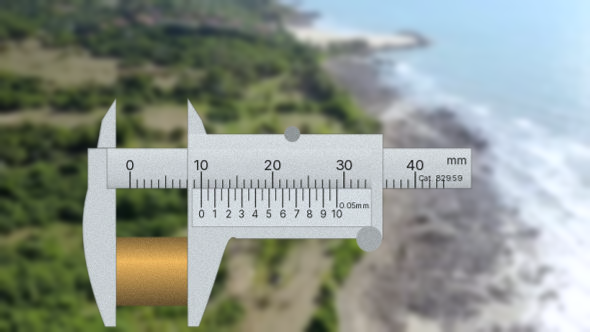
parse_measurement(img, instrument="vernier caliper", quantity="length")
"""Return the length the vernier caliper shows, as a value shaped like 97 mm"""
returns 10.0 mm
